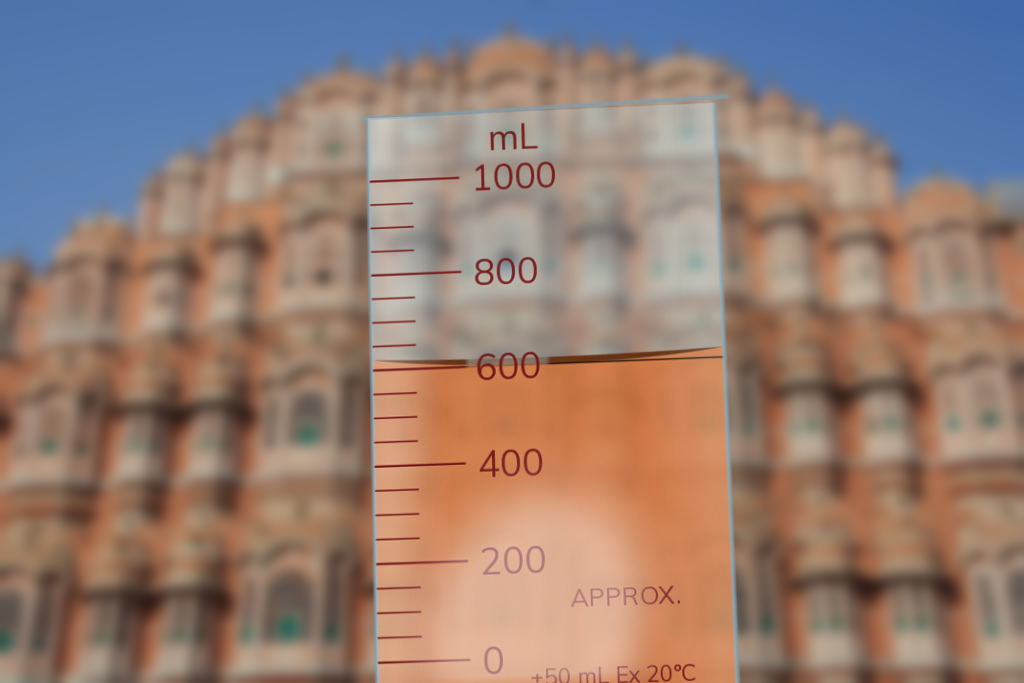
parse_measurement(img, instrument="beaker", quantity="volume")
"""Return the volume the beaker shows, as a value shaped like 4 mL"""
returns 600 mL
